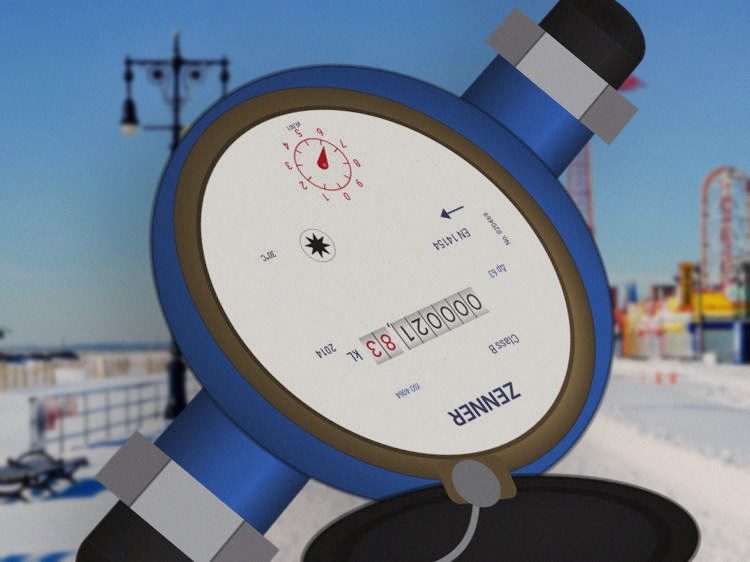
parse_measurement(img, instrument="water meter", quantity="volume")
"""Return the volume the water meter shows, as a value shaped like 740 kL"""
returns 21.836 kL
